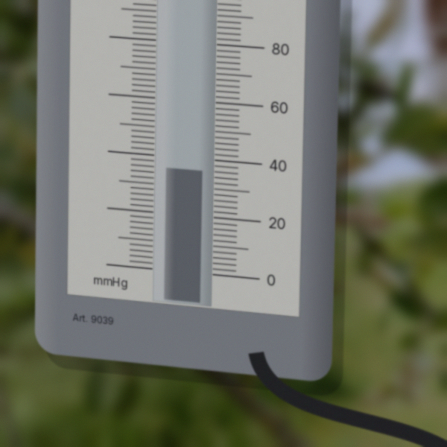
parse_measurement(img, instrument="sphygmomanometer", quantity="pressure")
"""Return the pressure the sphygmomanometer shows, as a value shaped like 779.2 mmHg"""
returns 36 mmHg
